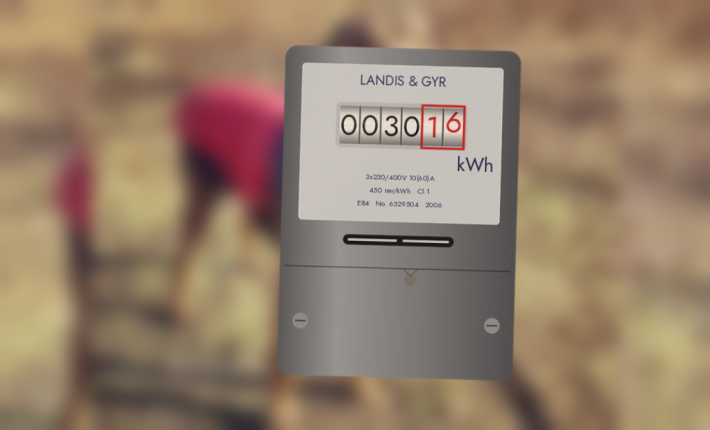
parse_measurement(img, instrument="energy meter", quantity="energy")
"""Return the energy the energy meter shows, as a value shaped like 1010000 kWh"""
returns 30.16 kWh
